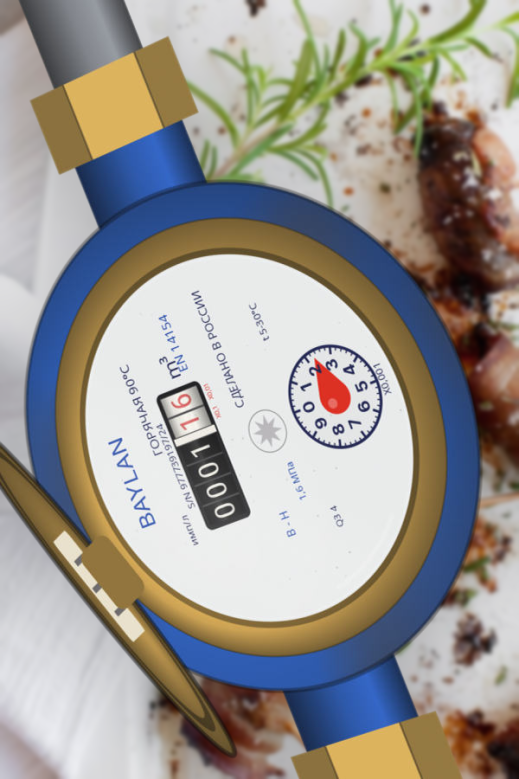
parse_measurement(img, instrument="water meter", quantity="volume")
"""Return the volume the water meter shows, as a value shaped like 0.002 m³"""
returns 1.162 m³
